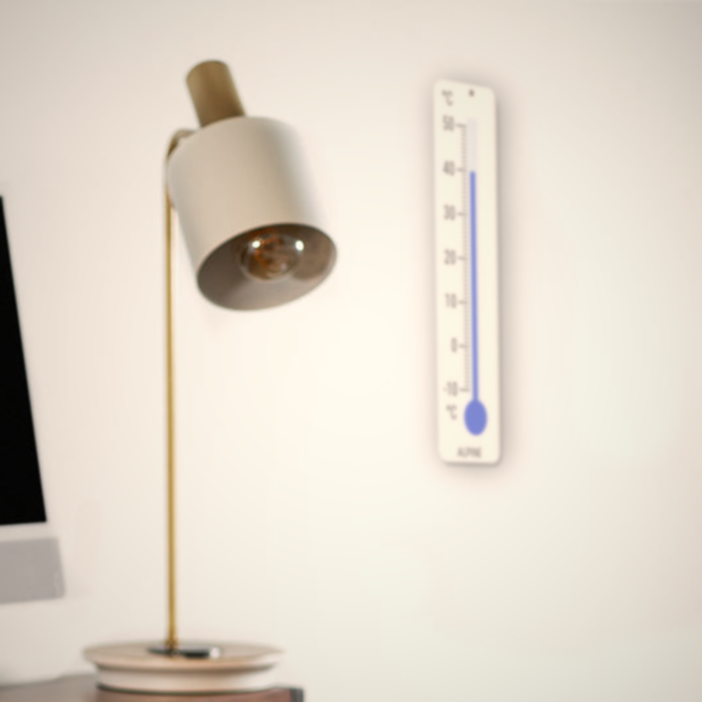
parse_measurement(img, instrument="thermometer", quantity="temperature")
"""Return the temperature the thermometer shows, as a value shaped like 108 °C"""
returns 40 °C
